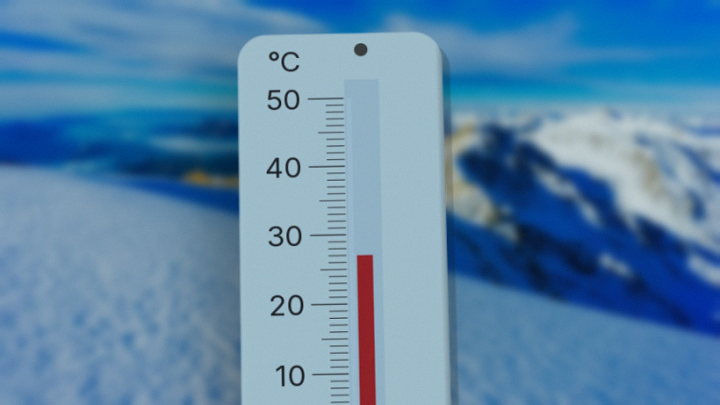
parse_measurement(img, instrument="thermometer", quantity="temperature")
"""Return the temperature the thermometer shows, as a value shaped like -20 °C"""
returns 27 °C
